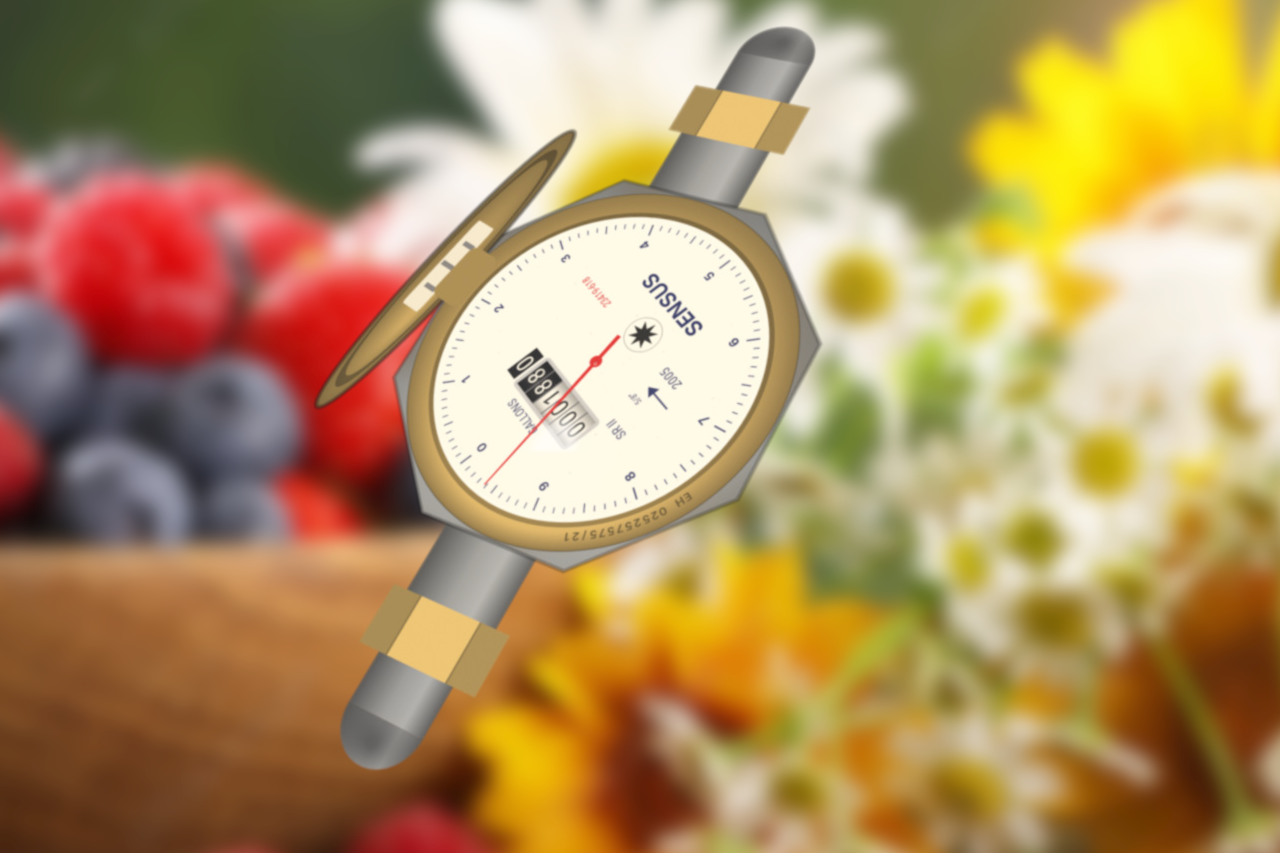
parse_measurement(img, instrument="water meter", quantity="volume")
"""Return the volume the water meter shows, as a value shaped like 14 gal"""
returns 1879.6 gal
